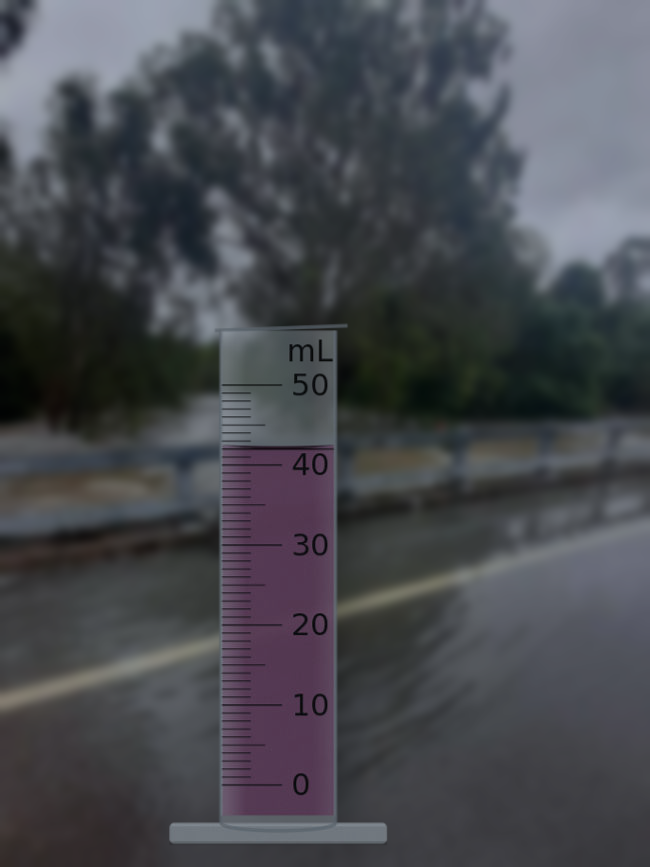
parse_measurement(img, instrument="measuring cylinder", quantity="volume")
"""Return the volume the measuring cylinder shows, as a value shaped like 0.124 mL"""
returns 42 mL
